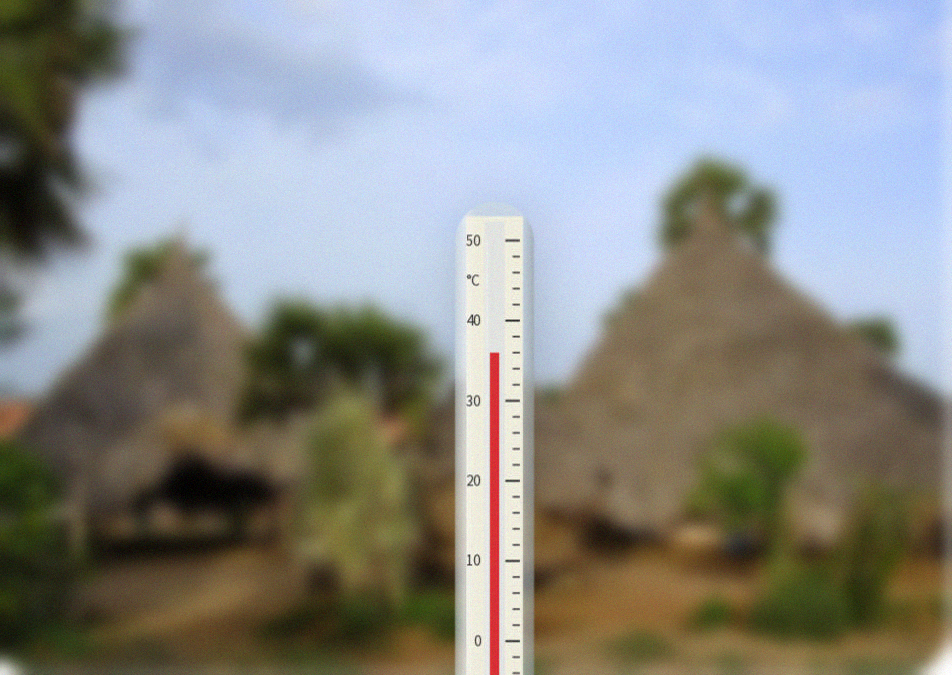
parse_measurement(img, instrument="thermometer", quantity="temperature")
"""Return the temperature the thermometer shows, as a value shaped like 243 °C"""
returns 36 °C
